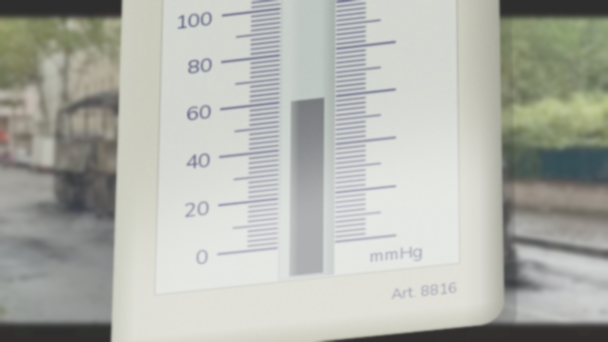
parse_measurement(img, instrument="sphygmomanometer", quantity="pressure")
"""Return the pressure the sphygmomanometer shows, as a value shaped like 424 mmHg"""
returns 60 mmHg
